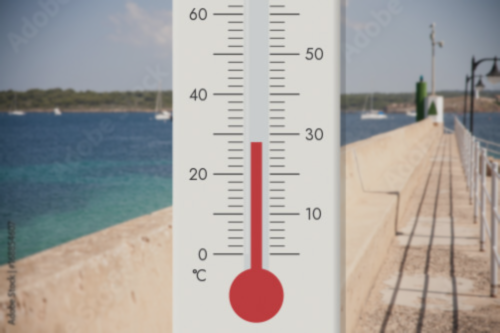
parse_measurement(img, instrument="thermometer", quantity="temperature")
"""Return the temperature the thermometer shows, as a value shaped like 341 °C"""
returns 28 °C
